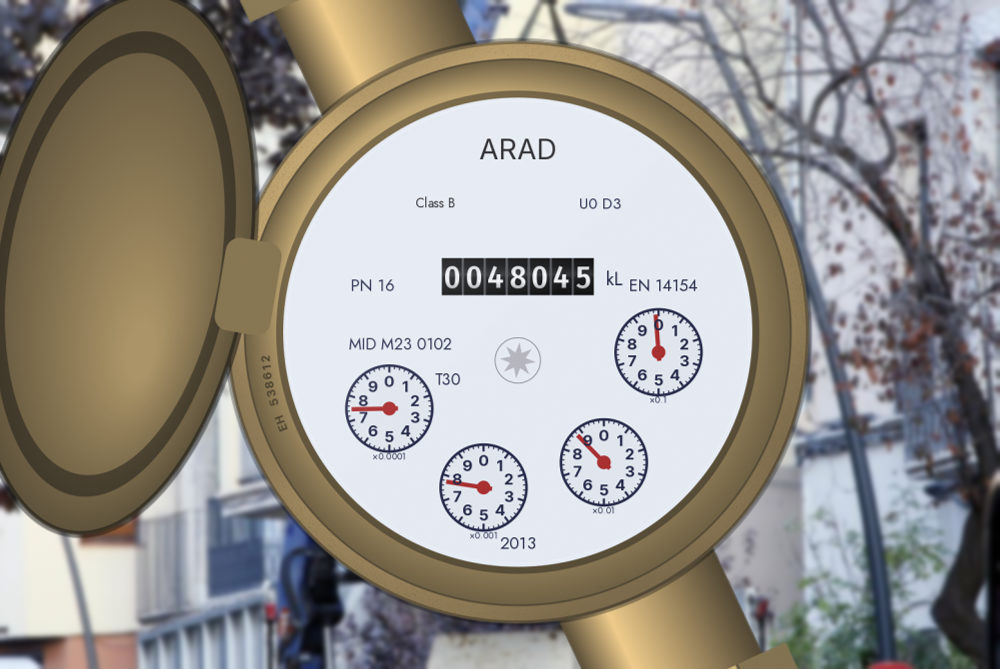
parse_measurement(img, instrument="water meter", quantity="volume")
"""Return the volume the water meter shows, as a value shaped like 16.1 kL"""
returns 48044.9877 kL
